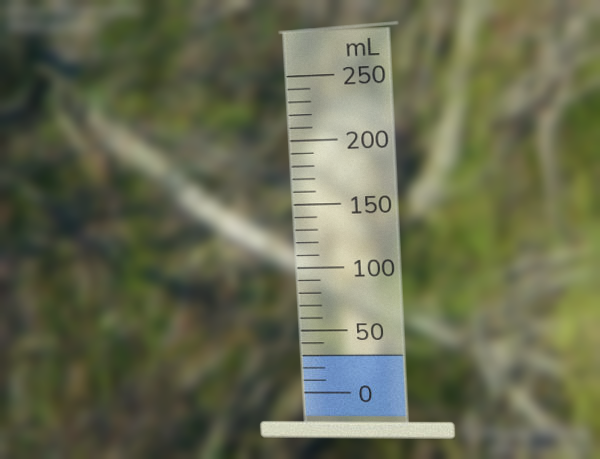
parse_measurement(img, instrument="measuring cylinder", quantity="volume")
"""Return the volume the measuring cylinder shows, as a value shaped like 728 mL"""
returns 30 mL
